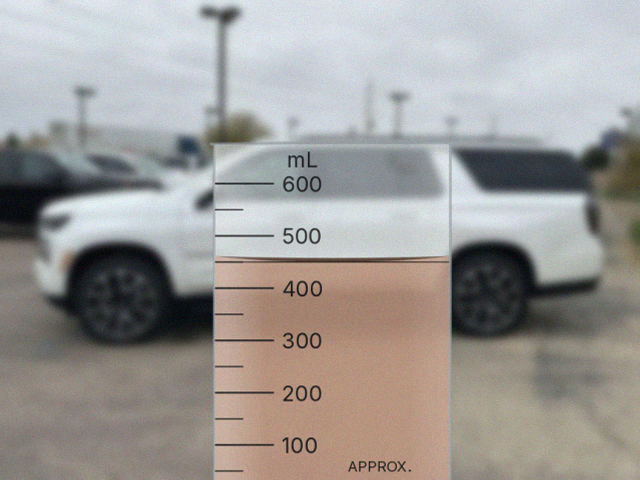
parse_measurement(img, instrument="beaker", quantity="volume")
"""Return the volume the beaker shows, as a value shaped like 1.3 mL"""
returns 450 mL
